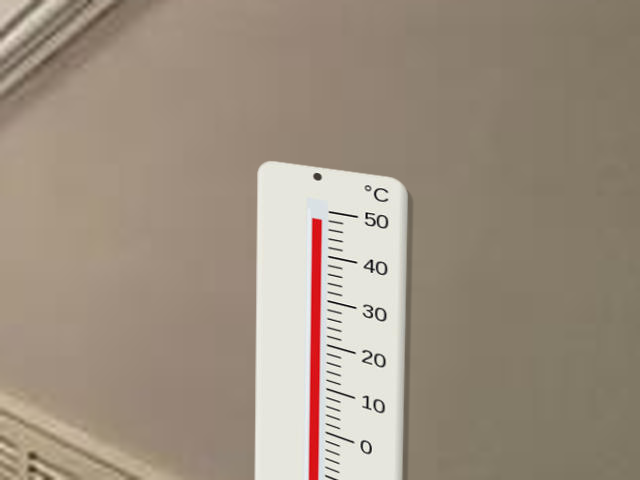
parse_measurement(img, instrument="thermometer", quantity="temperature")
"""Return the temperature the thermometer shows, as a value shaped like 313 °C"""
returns 48 °C
